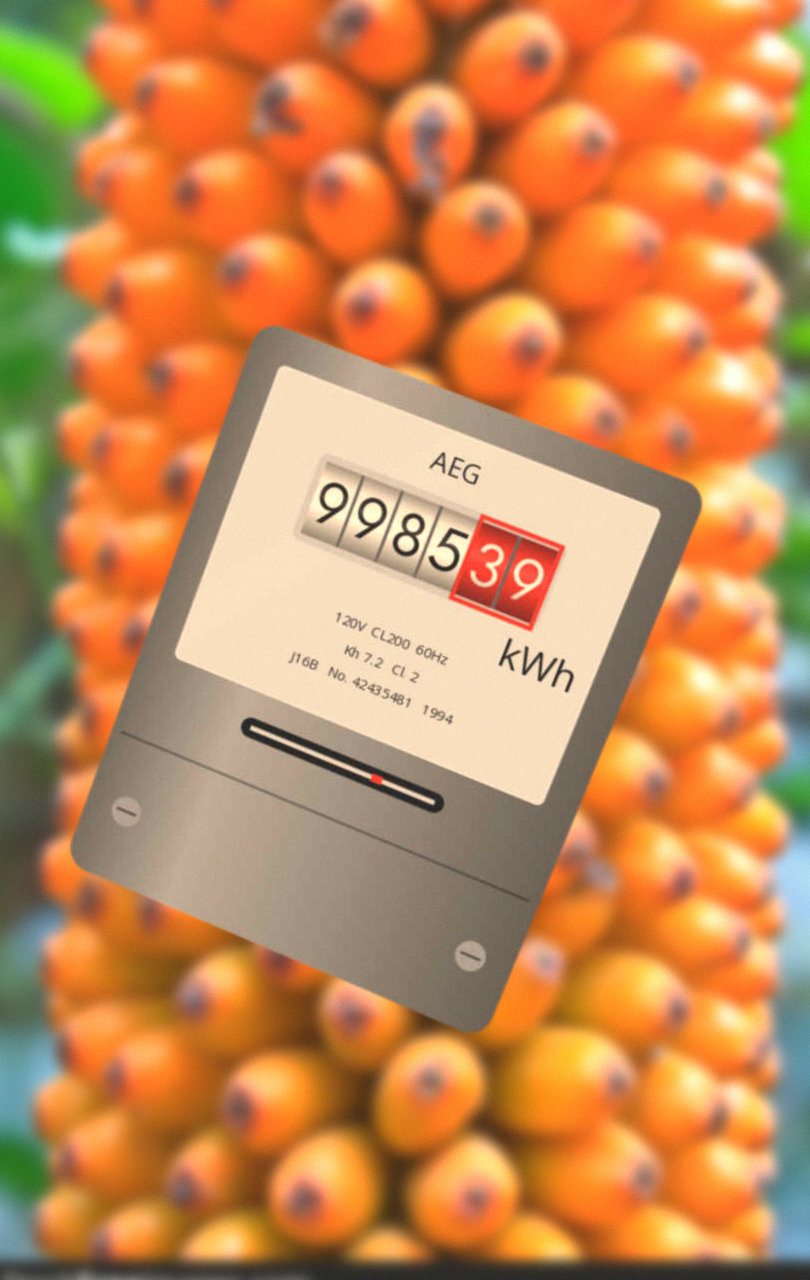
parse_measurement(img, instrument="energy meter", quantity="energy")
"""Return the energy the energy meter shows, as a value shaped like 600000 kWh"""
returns 9985.39 kWh
